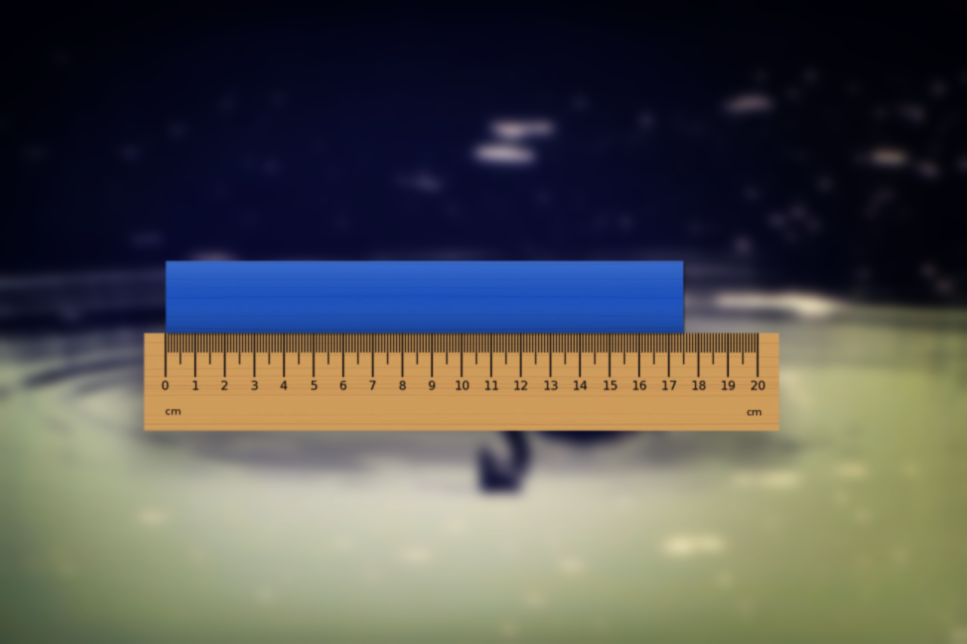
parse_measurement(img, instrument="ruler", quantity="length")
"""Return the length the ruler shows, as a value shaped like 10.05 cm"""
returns 17.5 cm
